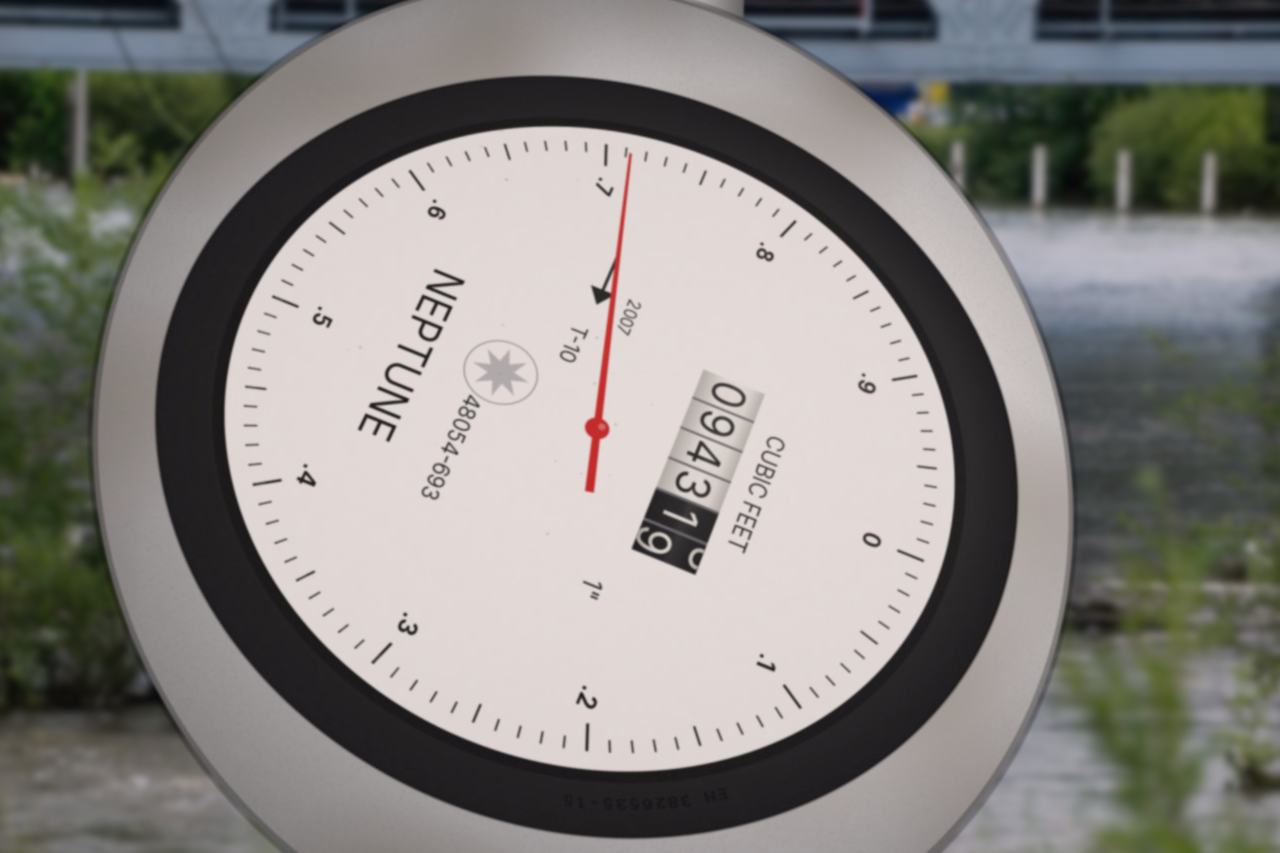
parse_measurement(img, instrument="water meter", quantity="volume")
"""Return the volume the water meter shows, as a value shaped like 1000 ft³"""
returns 94318.71 ft³
